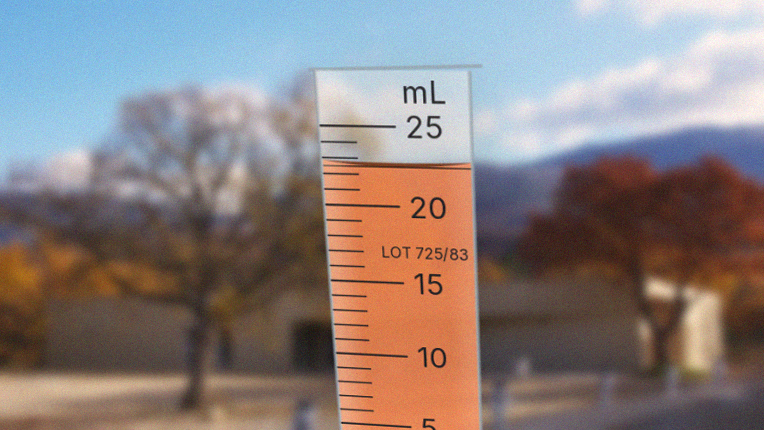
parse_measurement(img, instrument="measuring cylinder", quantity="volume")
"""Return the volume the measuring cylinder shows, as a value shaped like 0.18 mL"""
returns 22.5 mL
